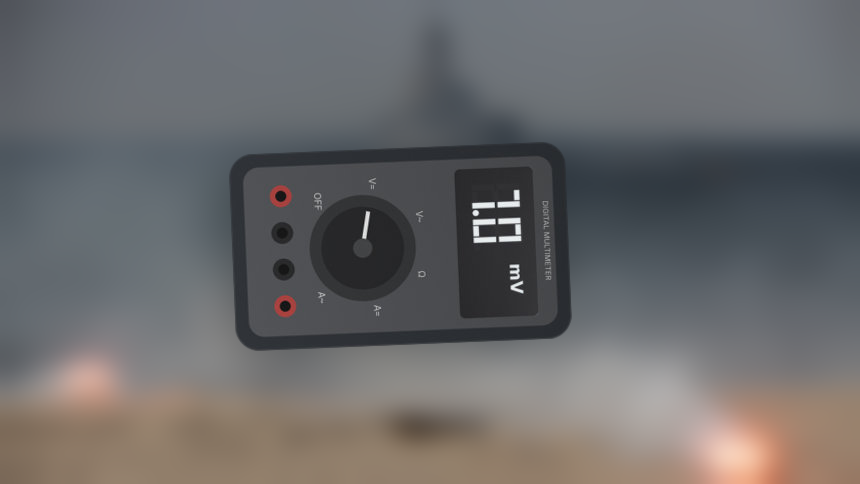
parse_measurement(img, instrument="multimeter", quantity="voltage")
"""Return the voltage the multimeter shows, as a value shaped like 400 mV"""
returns 7.0 mV
